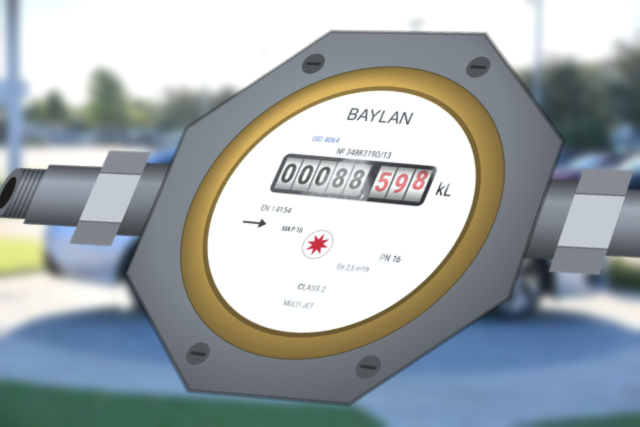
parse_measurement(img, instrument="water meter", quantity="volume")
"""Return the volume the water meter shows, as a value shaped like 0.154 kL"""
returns 88.598 kL
